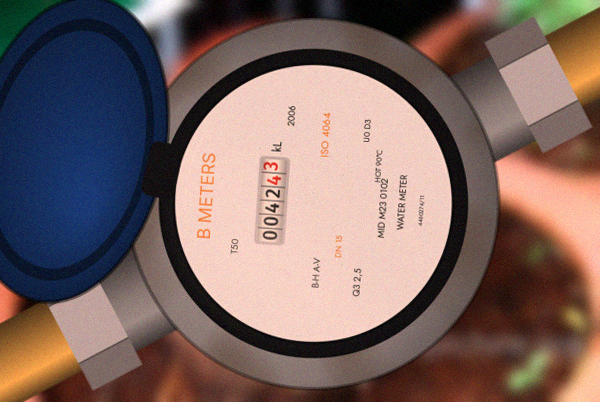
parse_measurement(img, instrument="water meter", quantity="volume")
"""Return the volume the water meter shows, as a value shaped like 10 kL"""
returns 42.43 kL
